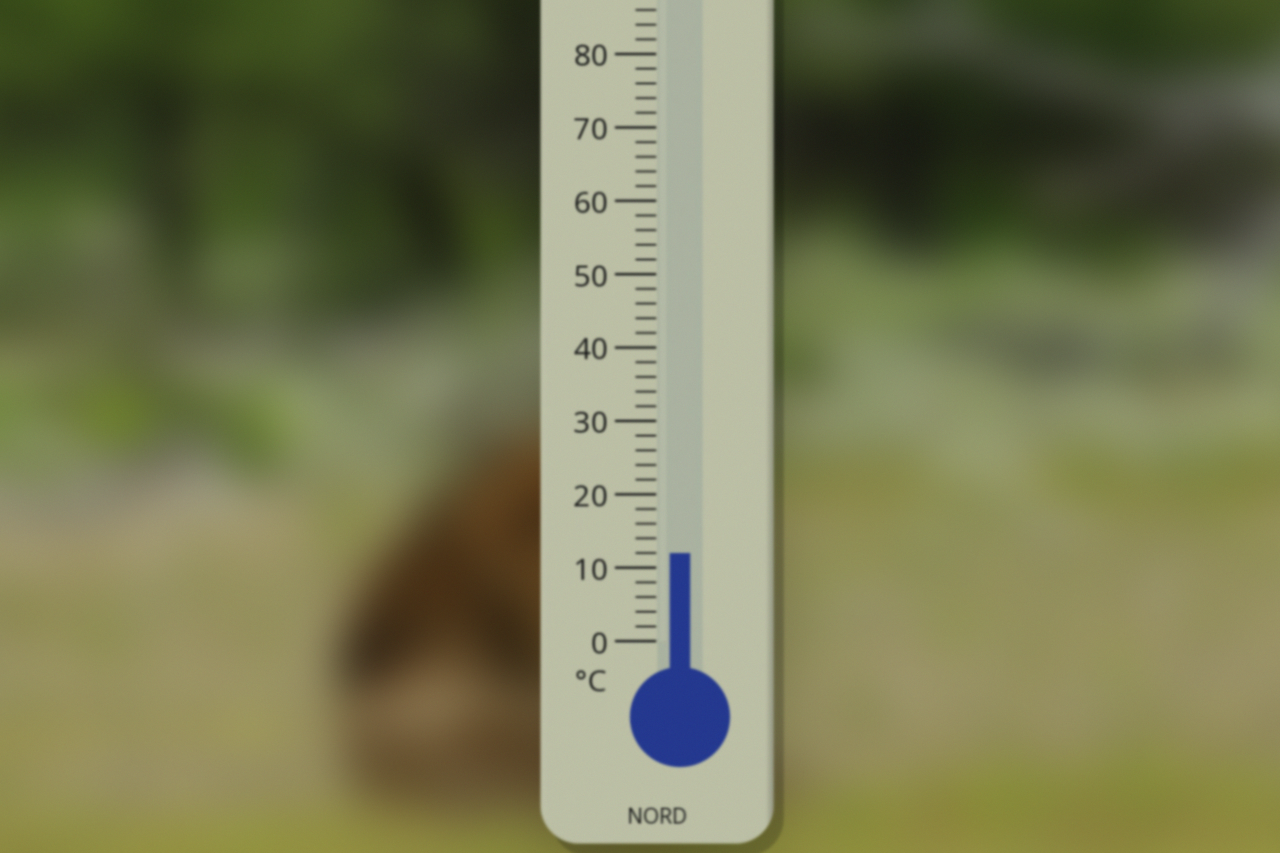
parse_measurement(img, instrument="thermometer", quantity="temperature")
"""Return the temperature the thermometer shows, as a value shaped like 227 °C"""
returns 12 °C
